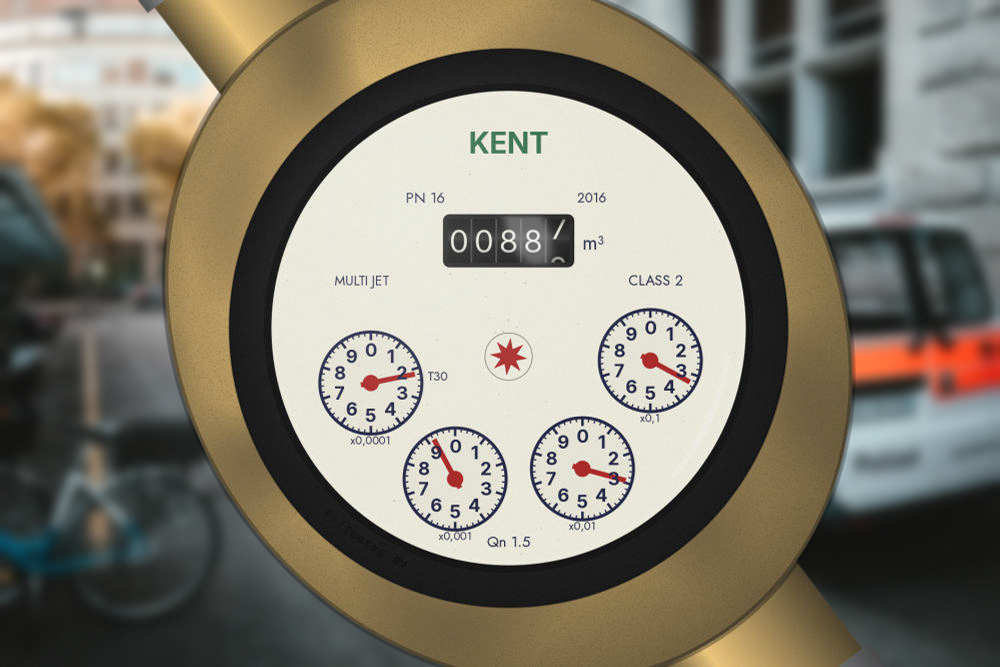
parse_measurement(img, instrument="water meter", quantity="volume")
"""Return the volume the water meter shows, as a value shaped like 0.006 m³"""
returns 887.3292 m³
